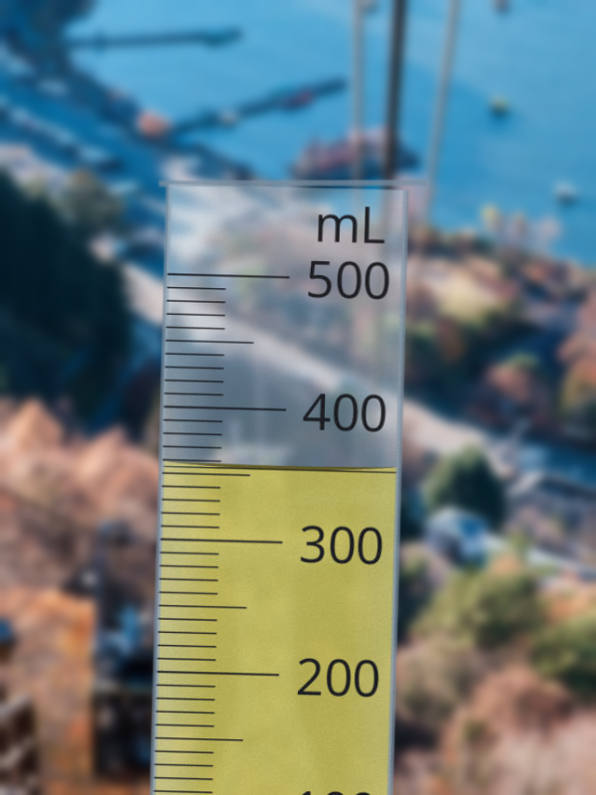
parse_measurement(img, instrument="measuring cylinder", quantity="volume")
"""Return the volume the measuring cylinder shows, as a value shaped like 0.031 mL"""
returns 355 mL
